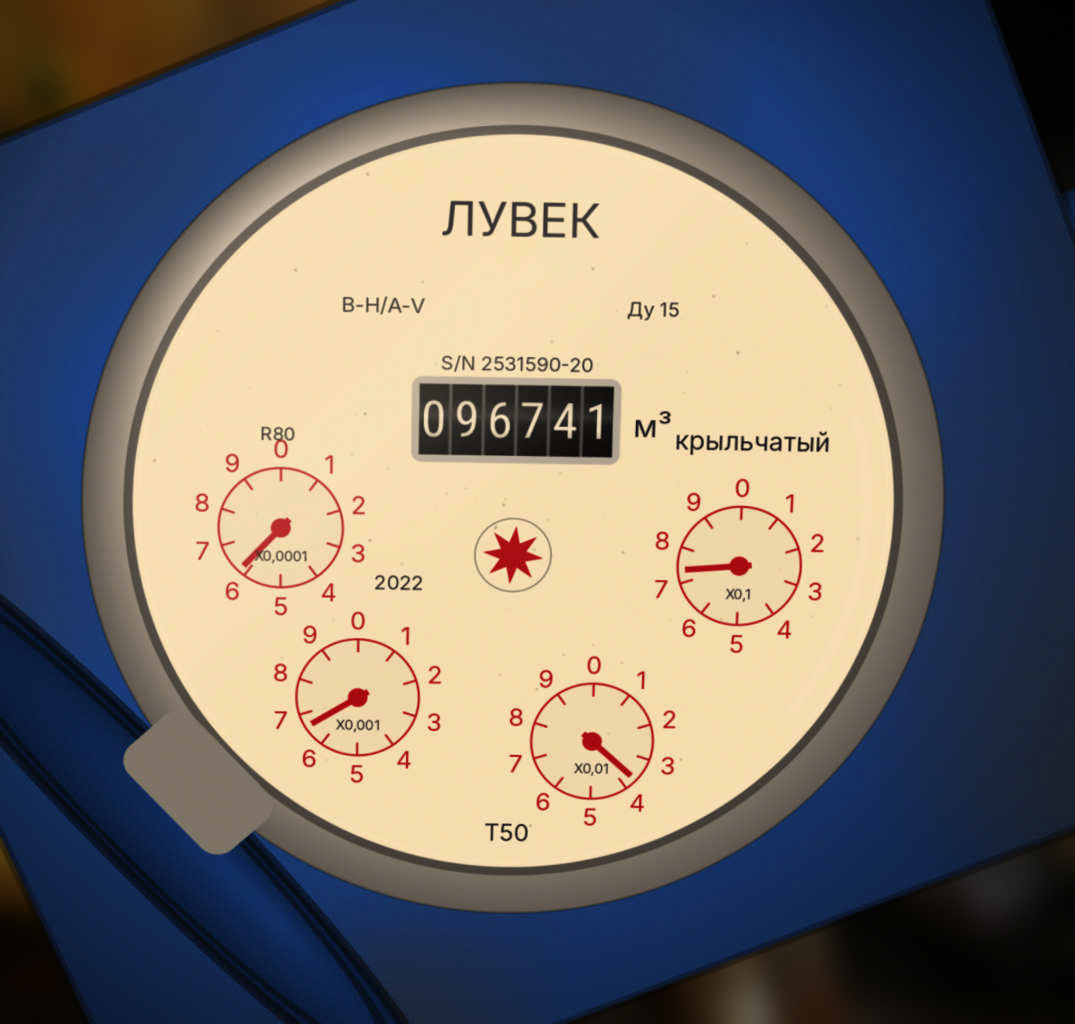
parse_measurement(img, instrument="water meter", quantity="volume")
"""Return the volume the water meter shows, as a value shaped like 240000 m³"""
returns 96741.7366 m³
